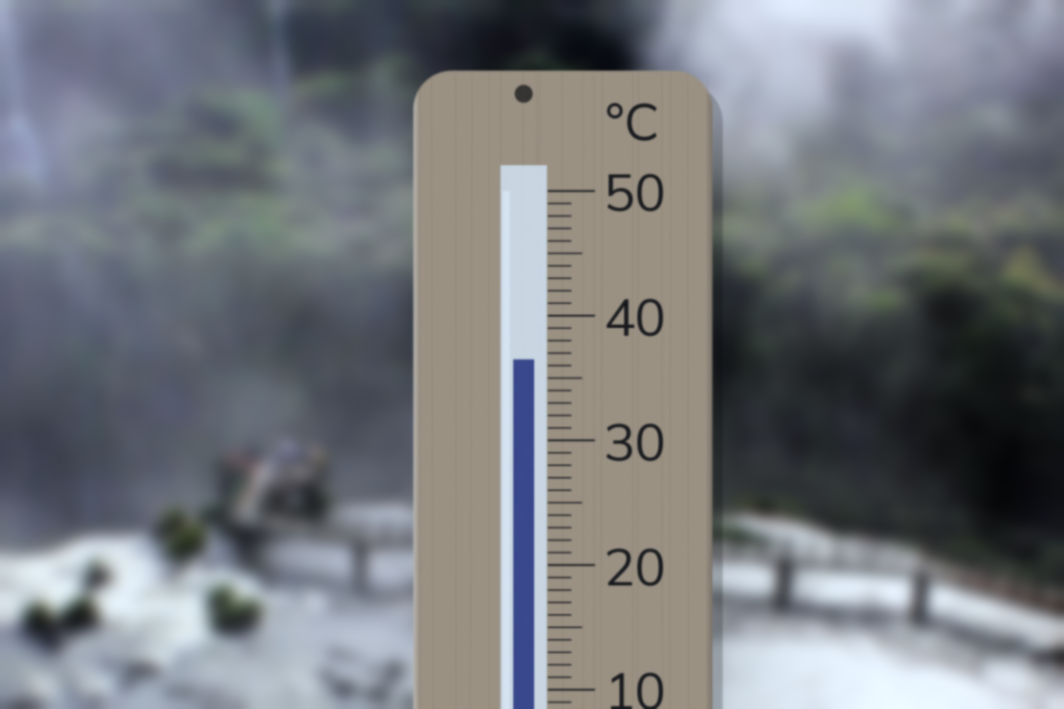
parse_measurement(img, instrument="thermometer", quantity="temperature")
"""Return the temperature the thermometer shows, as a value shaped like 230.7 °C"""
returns 36.5 °C
